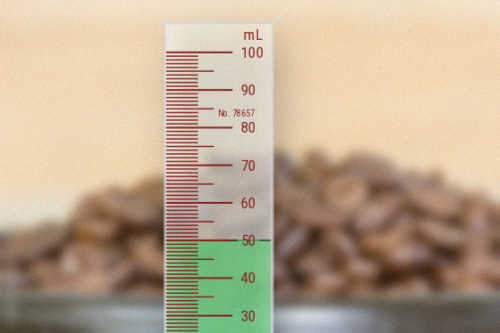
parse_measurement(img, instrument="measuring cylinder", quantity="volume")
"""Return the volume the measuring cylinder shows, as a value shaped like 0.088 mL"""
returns 50 mL
